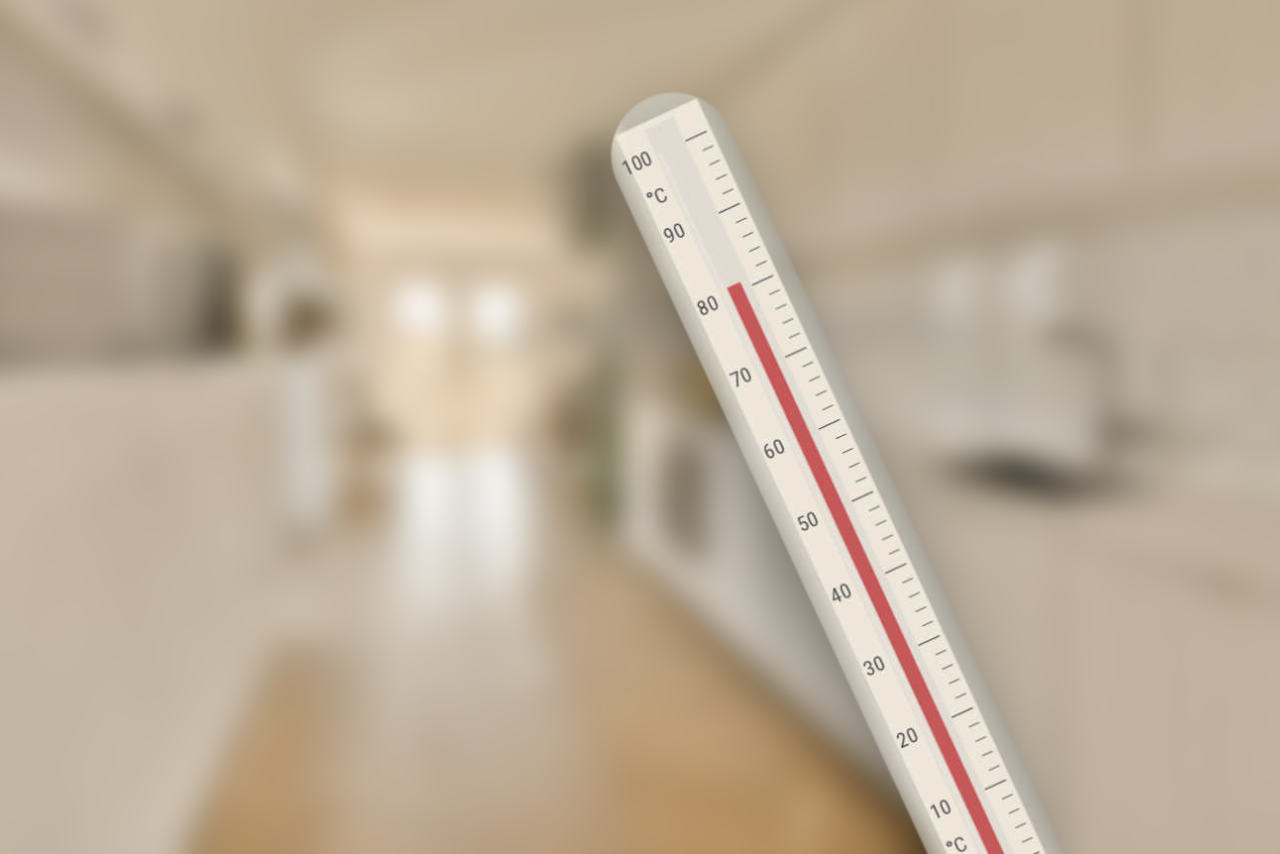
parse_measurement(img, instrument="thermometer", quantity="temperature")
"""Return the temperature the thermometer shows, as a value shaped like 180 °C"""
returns 81 °C
